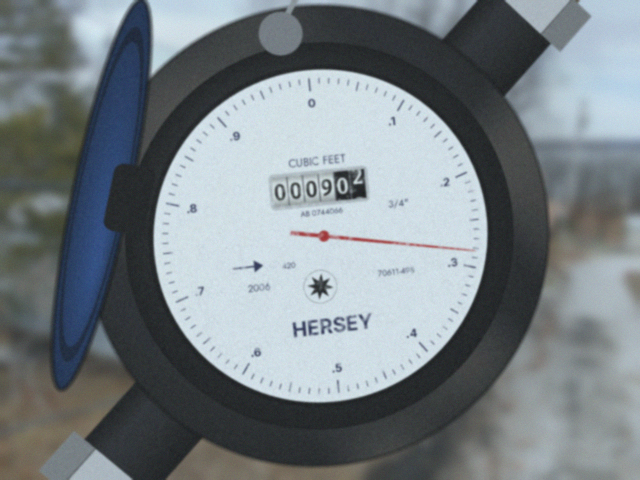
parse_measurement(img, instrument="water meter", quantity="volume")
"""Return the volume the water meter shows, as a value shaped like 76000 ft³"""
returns 902.28 ft³
